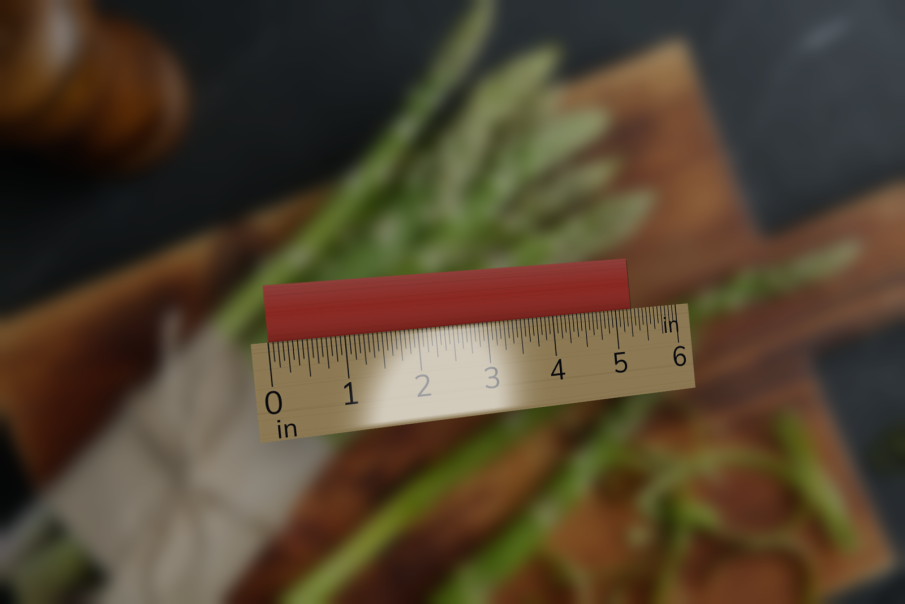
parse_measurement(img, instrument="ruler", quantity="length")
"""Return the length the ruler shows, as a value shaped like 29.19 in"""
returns 5.25 in
